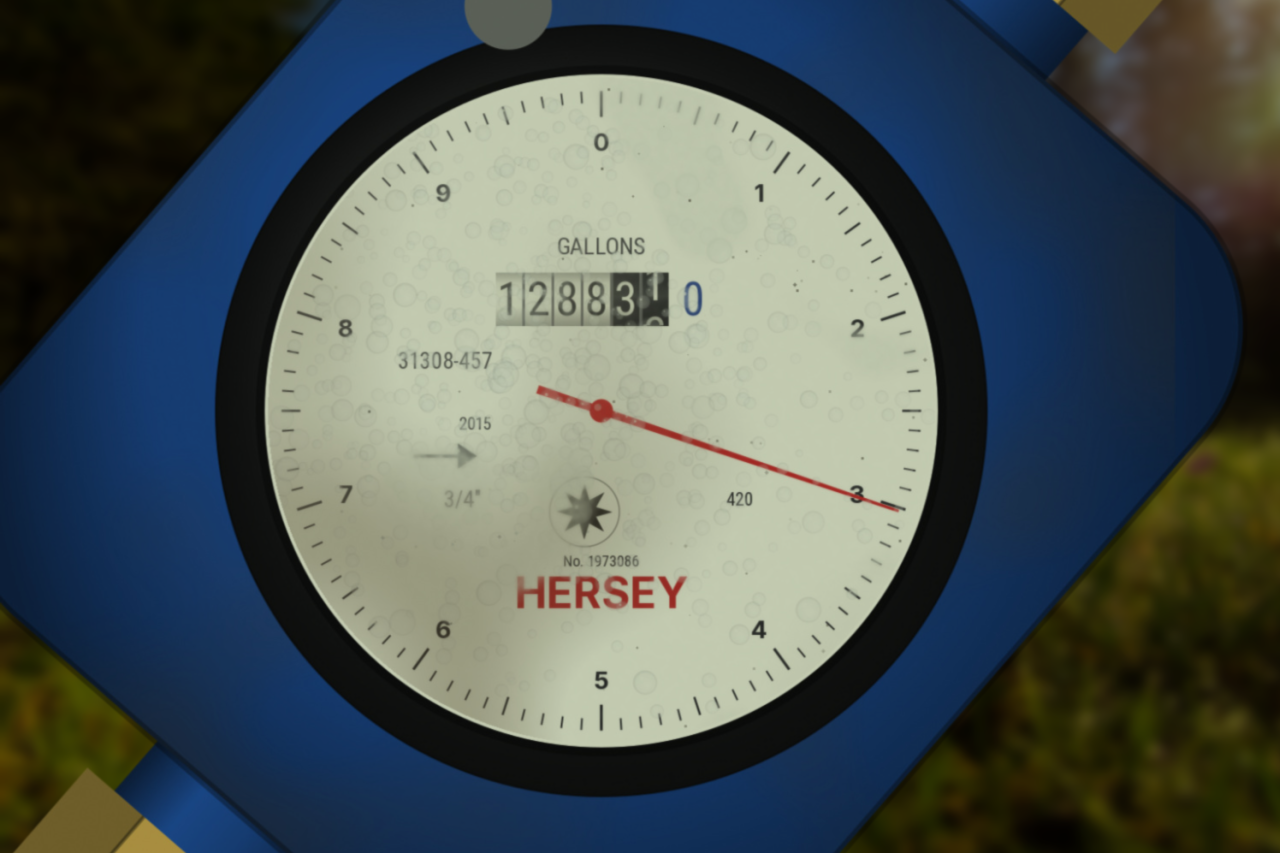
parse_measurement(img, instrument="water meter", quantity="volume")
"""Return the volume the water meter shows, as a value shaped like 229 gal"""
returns 1288313.0 gal
